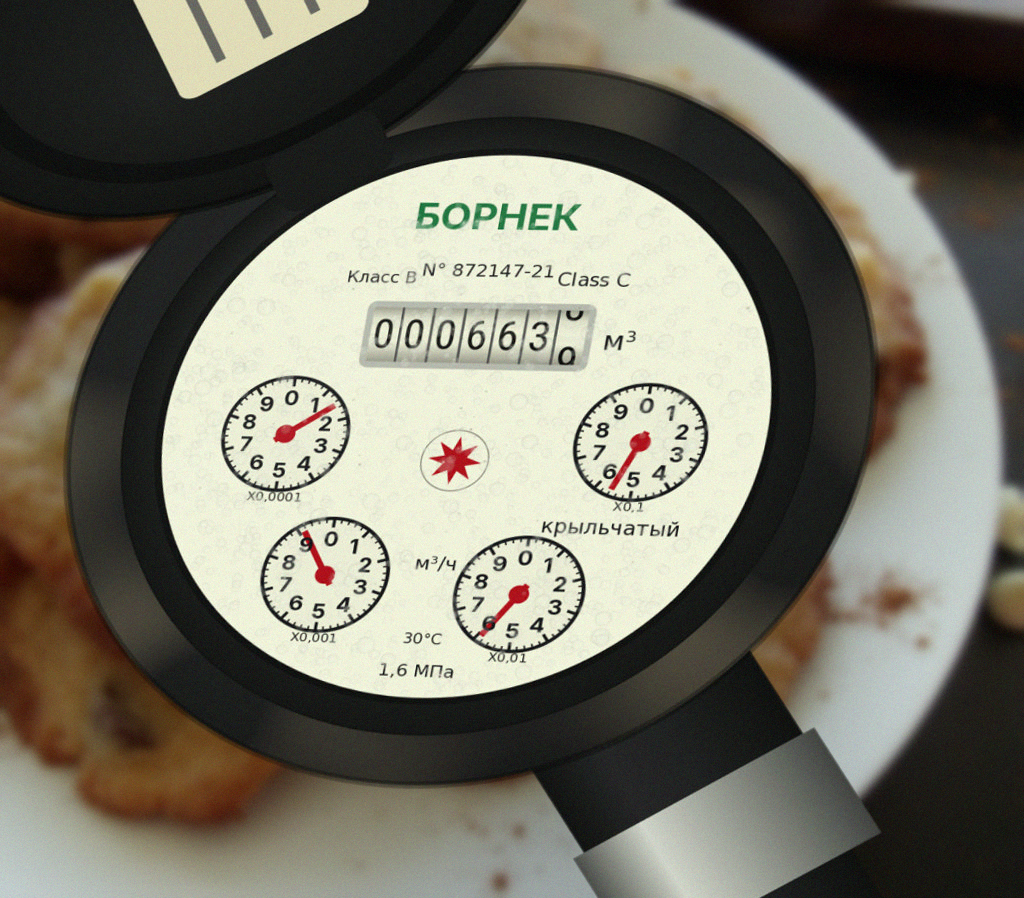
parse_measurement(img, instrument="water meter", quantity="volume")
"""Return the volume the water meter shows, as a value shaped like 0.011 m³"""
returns 6638.5591 m³
